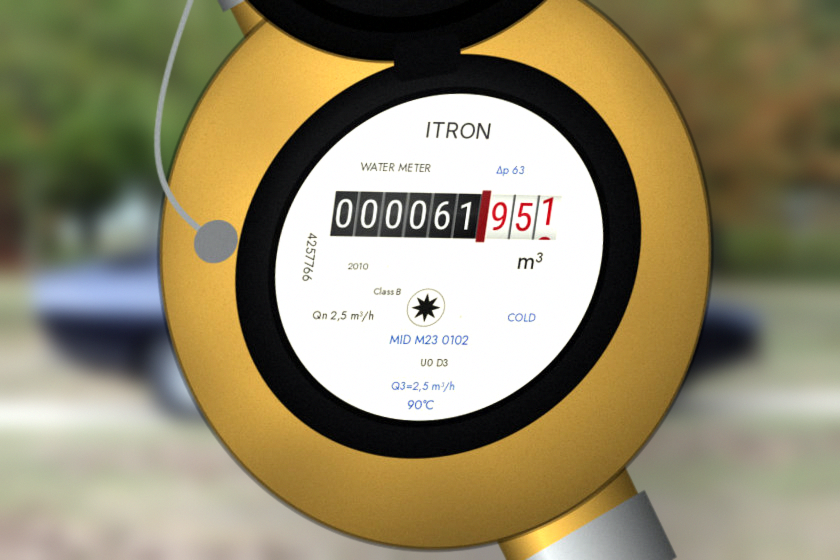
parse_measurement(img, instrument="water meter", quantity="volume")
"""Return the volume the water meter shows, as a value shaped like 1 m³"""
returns 61.951 m³
